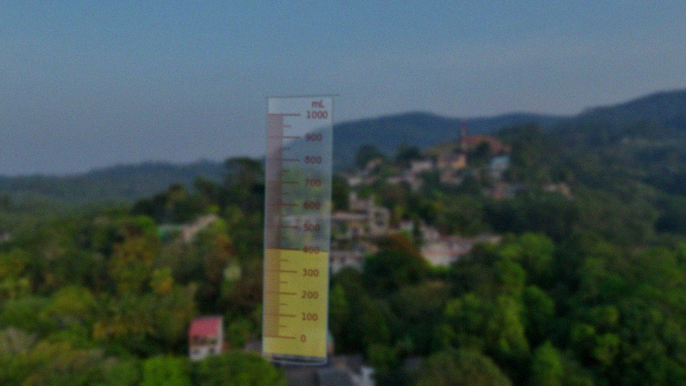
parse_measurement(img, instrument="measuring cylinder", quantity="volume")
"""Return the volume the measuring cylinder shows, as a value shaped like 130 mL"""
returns 400 mL
